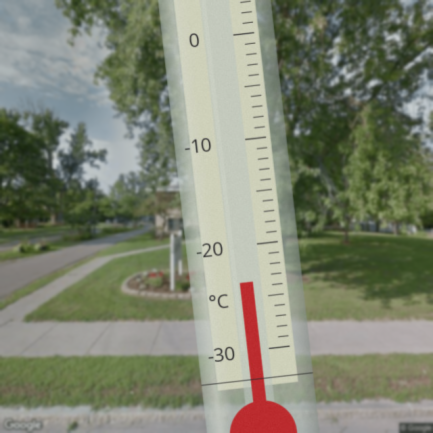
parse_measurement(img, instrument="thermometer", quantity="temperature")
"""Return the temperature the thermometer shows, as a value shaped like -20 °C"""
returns -23.5 °C
